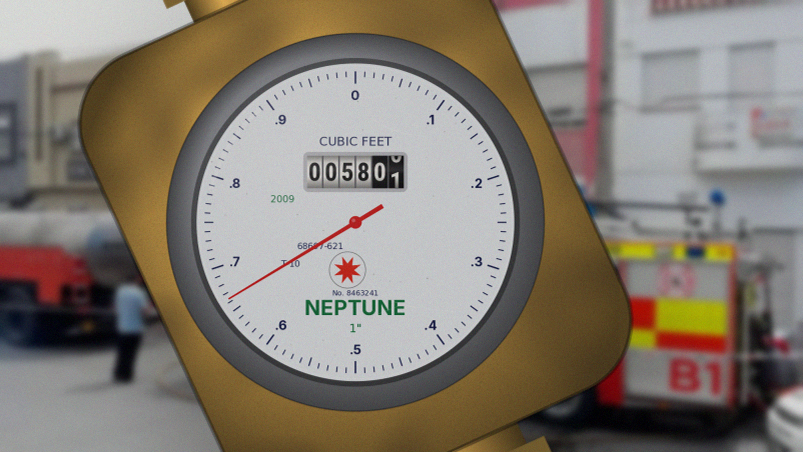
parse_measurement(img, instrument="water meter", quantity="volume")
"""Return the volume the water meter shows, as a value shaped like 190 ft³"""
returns 5800.66 ft³
